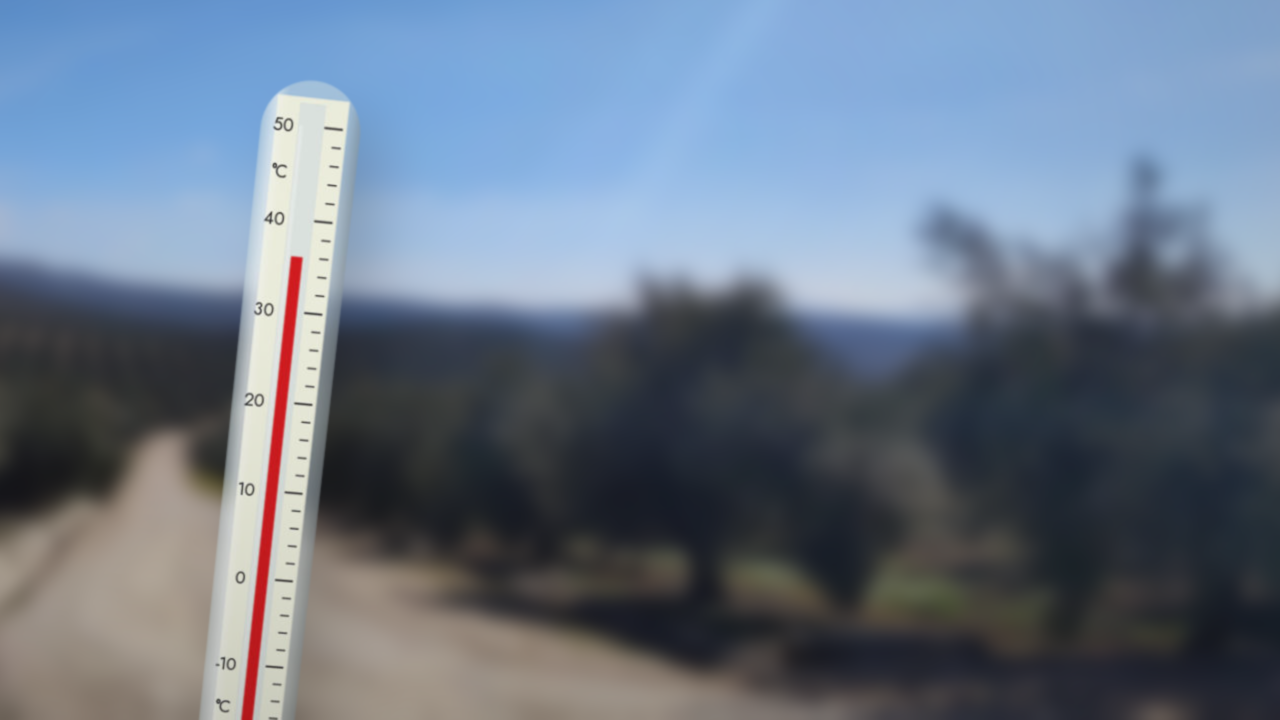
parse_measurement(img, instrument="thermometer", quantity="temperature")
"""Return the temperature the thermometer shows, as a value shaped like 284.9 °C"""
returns 36 °C
